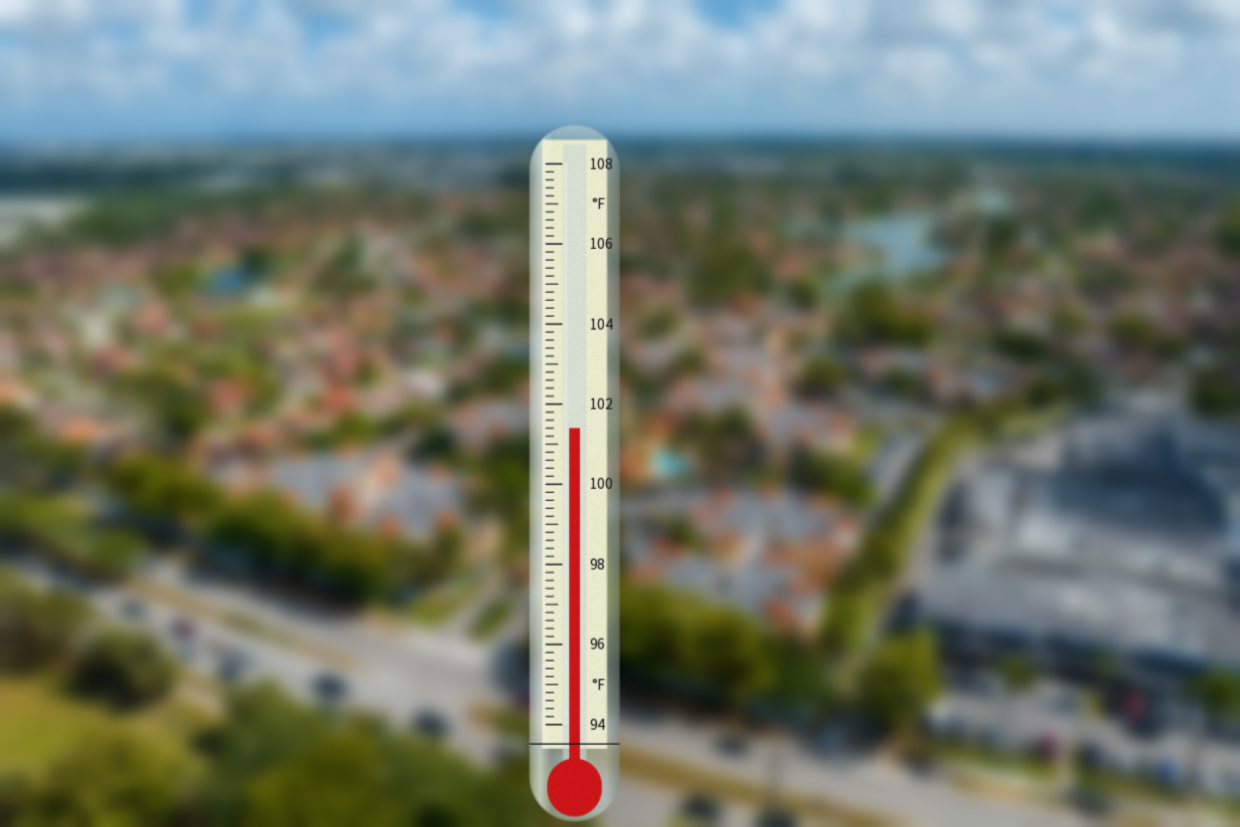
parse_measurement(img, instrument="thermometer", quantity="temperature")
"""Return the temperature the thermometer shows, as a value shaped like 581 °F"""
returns 101.4 °F
